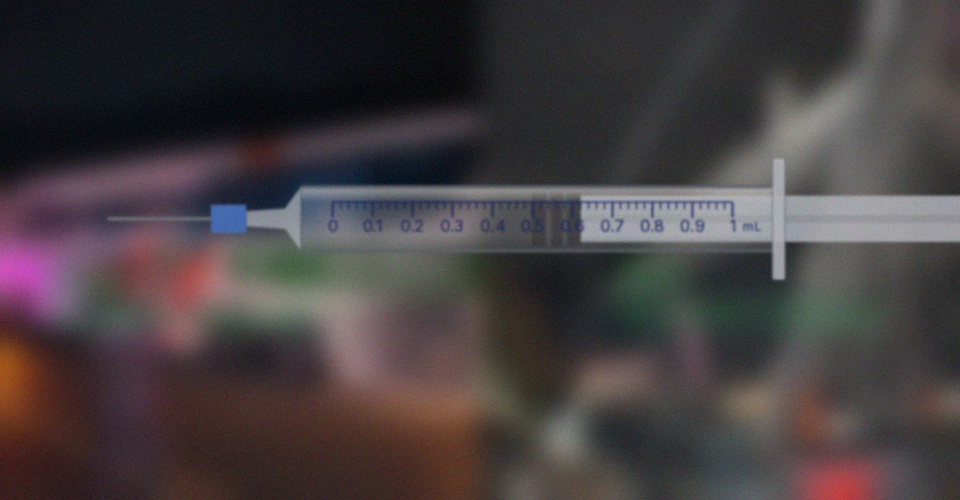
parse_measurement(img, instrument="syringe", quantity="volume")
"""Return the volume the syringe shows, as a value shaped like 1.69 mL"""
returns 0.5 mL
